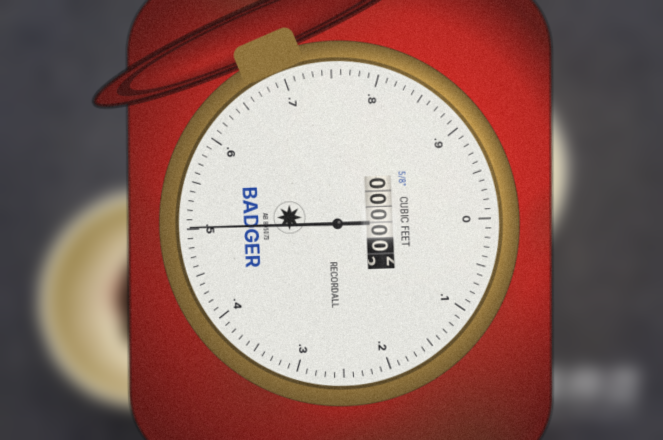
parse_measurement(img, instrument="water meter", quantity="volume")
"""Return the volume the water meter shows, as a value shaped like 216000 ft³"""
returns 2.50 ft³
